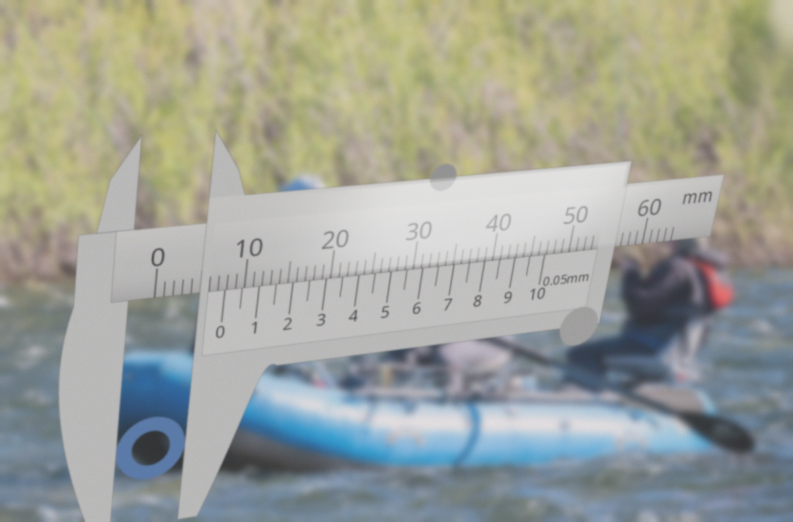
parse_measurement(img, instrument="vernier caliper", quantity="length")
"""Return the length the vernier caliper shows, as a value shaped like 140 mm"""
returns 7.8 mm
